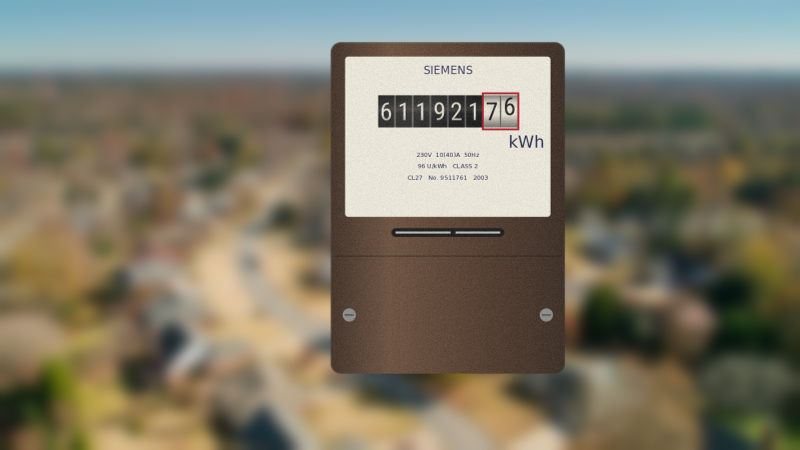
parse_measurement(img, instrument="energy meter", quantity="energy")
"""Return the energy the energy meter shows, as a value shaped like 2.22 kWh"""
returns 611921.76 kWh
